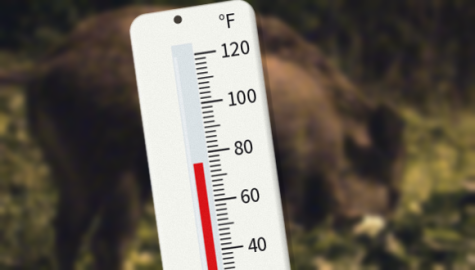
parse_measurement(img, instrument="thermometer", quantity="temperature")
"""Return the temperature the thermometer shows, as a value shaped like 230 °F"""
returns 76 °F
